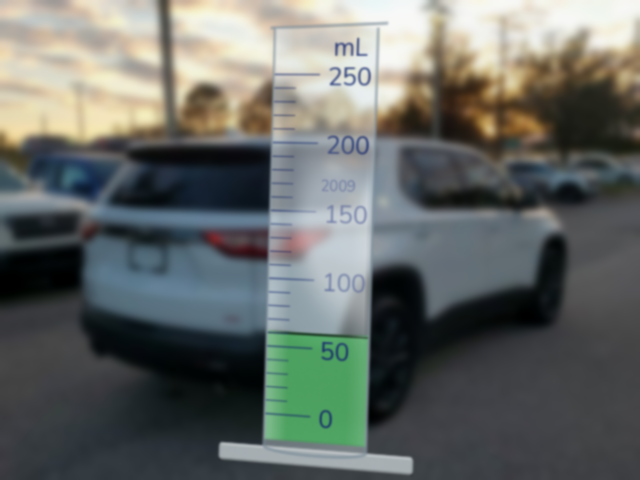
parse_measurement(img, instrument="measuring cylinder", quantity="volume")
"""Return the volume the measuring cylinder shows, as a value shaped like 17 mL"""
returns 60 mL
